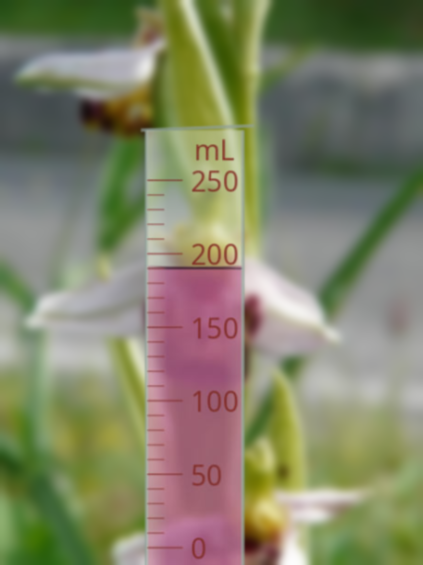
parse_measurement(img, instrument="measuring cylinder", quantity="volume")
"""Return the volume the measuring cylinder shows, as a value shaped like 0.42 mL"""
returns 190 mL
